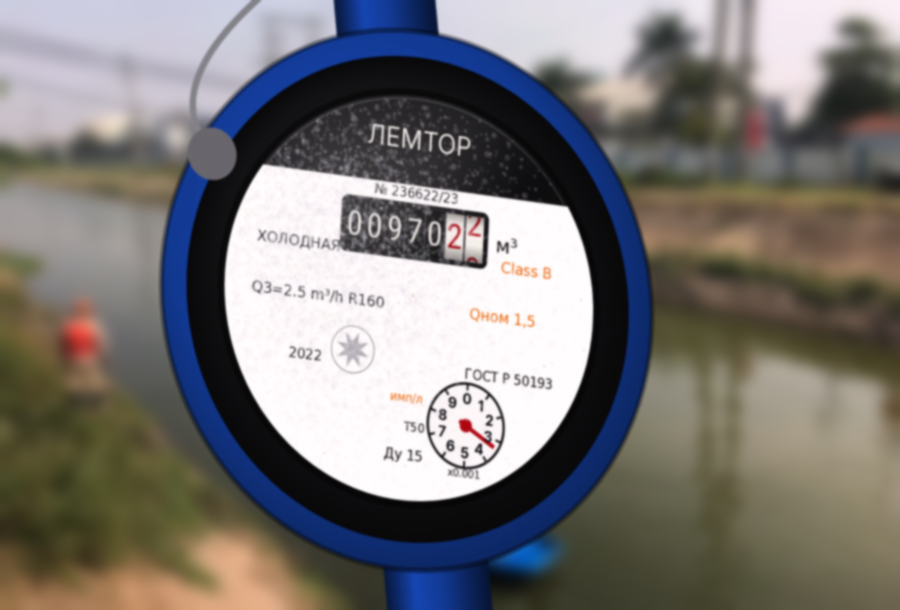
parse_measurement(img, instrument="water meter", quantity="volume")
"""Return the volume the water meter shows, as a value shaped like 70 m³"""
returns 970.223 m³
